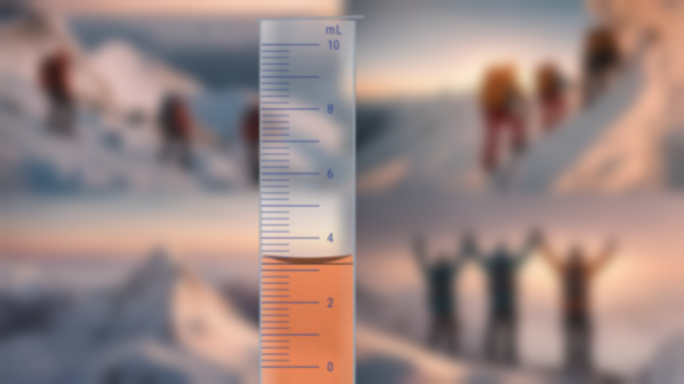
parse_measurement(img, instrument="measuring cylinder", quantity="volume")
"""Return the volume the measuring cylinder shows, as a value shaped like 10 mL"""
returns 3.2 mL
